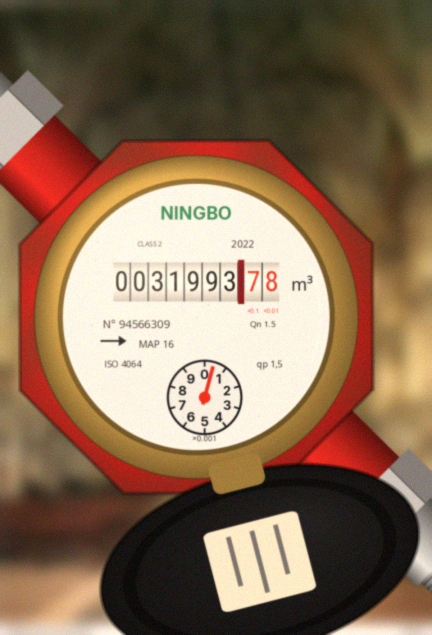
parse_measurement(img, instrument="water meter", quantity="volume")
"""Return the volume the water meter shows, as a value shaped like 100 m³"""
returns 31993.780 m³
